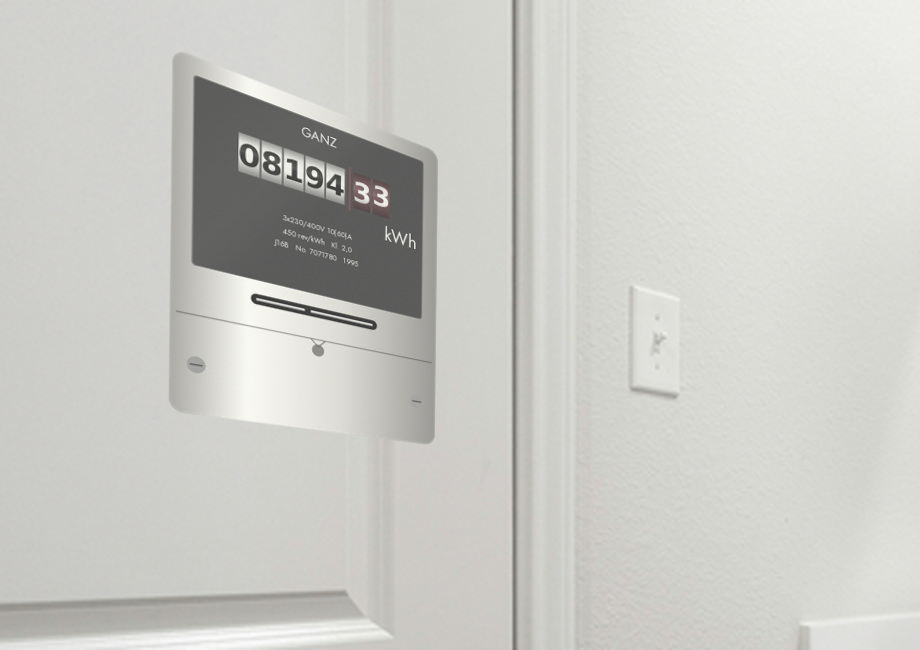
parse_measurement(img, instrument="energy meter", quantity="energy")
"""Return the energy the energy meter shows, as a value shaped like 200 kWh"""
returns 8194.33 kWh
